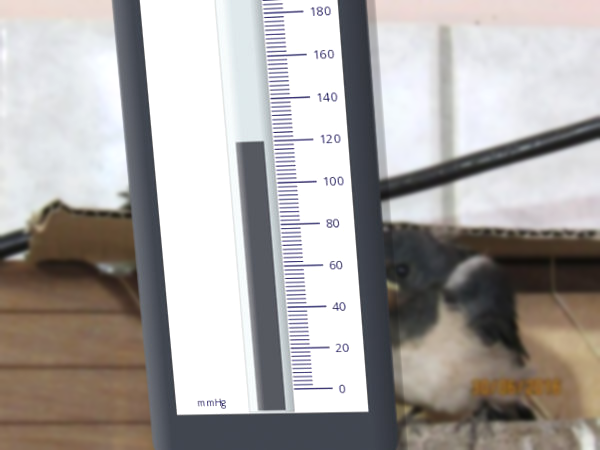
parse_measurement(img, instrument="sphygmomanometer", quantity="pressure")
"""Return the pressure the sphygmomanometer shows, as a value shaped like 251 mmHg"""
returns 120 mmHg
